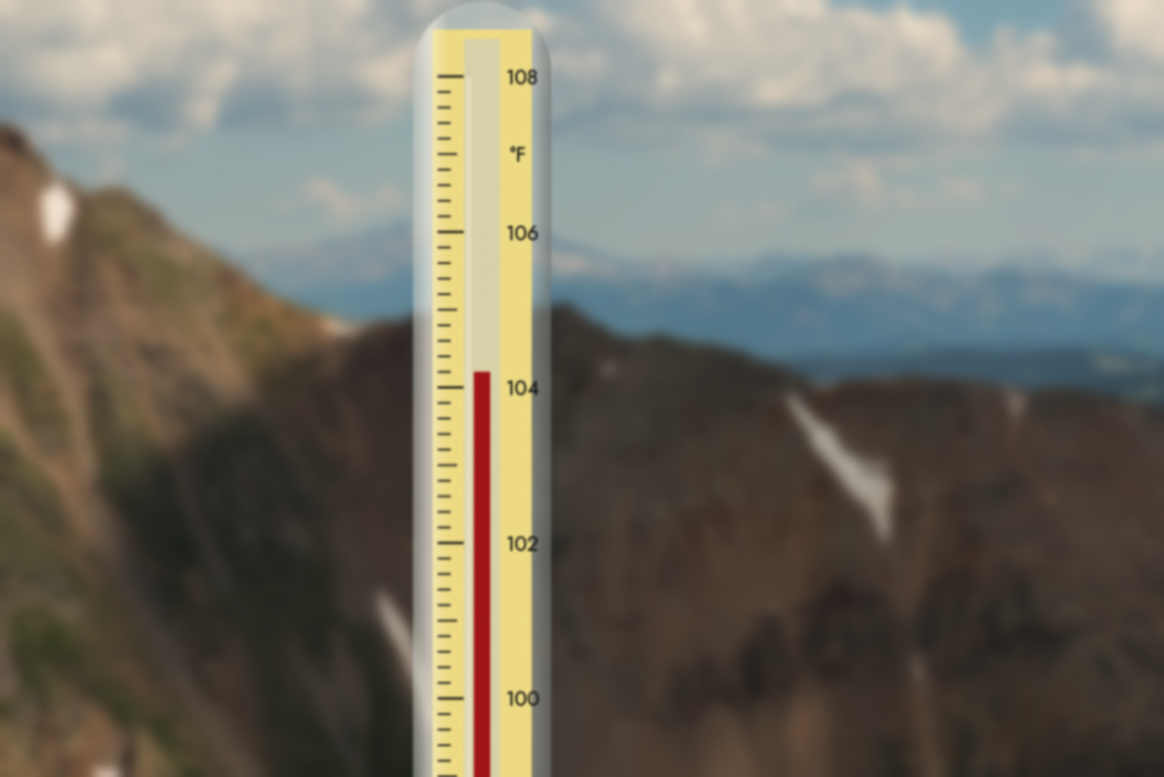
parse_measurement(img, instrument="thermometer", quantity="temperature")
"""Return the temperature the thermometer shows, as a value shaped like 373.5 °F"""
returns 104.2 °F
